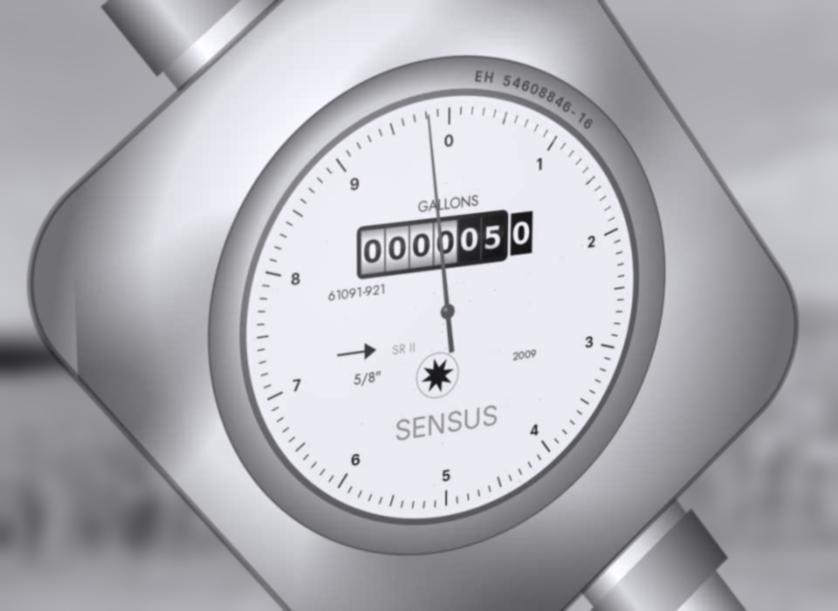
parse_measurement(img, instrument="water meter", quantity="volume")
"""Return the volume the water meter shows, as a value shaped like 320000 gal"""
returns 49.8 gal
